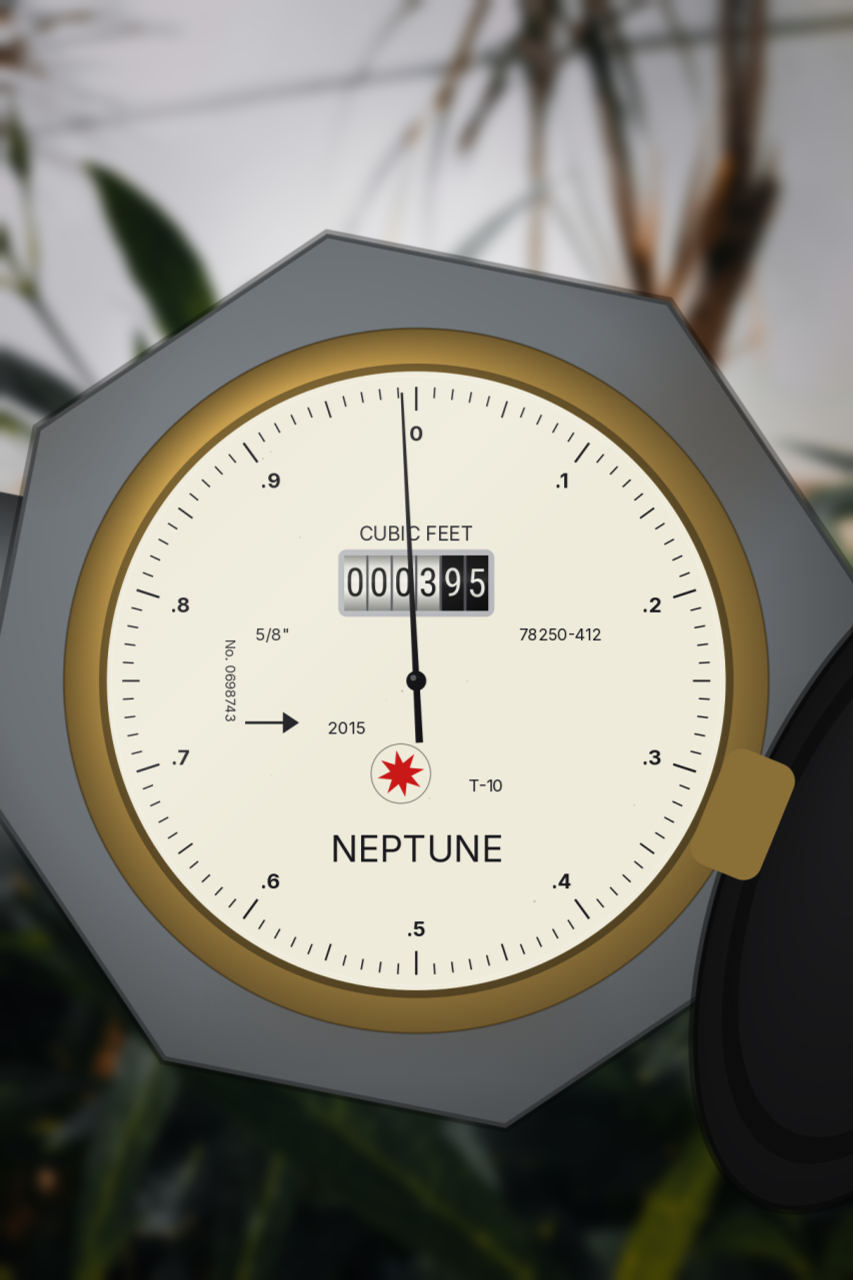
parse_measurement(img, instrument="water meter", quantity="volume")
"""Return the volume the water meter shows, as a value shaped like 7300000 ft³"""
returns 394.99 ft³
